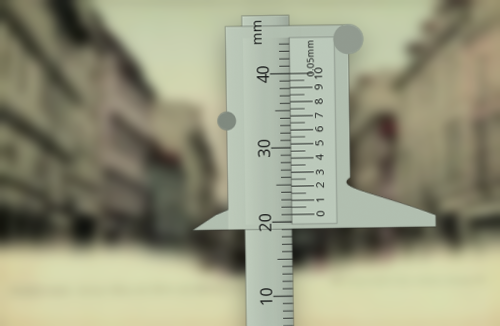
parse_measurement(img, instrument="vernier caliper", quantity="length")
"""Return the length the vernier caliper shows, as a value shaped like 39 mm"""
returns 21.0 mm
